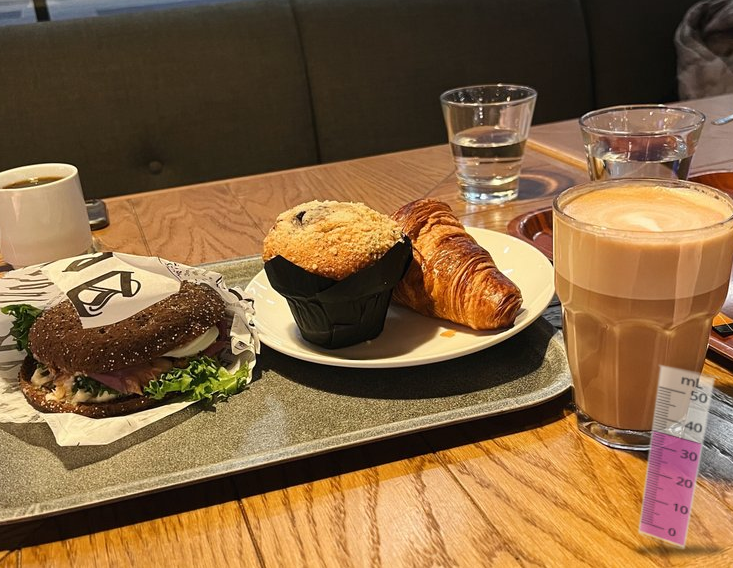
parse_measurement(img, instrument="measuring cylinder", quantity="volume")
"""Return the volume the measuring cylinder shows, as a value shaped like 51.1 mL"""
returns 35 mL
